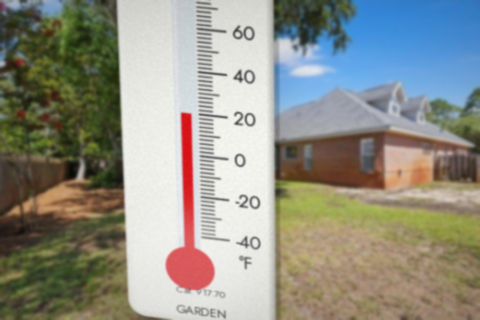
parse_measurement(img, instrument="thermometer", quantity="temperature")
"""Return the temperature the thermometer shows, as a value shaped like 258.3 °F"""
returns 20 °F
